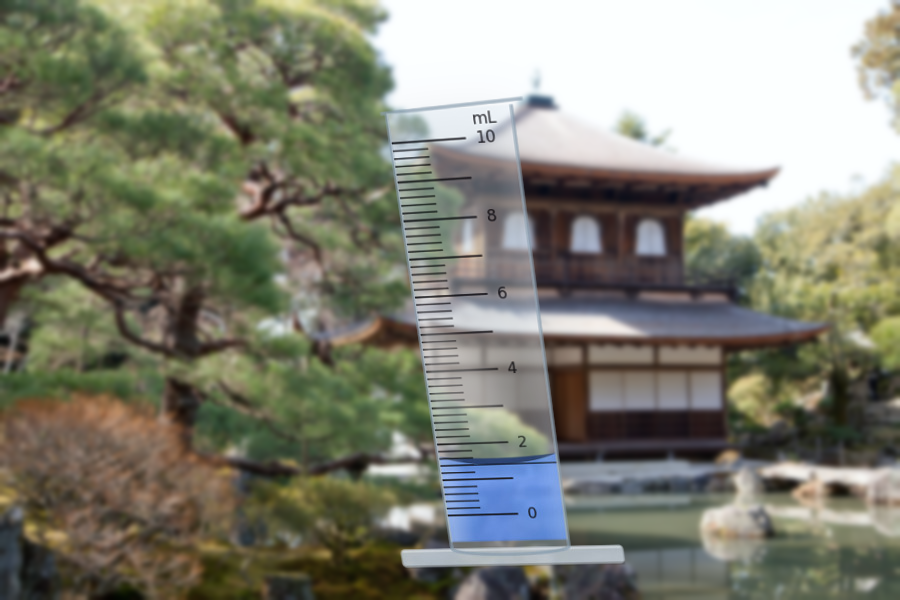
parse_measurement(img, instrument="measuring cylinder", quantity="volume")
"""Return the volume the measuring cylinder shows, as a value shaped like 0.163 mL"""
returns 1.4 mL
